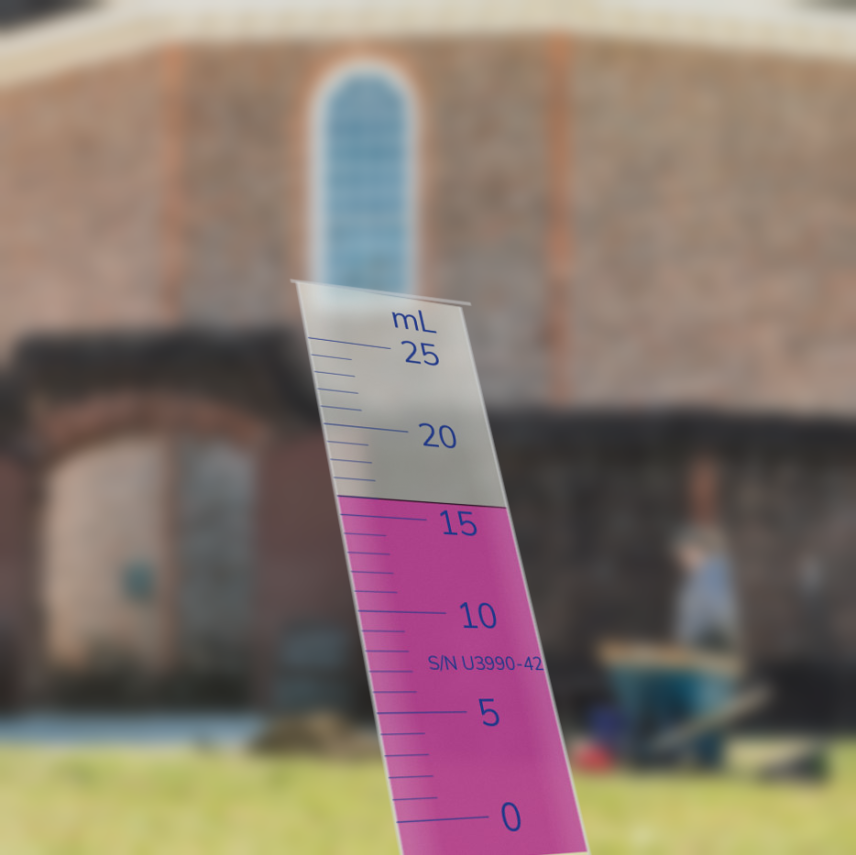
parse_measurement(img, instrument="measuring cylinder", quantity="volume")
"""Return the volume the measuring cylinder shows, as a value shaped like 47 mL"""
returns 16 mL
